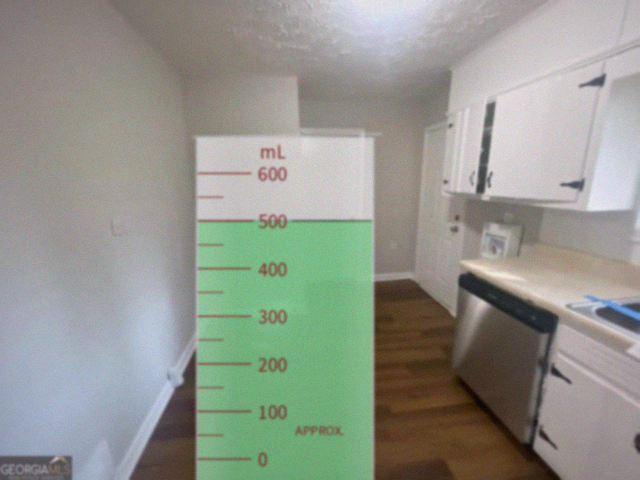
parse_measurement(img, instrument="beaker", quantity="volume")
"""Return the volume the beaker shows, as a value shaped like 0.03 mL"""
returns 500 mL
